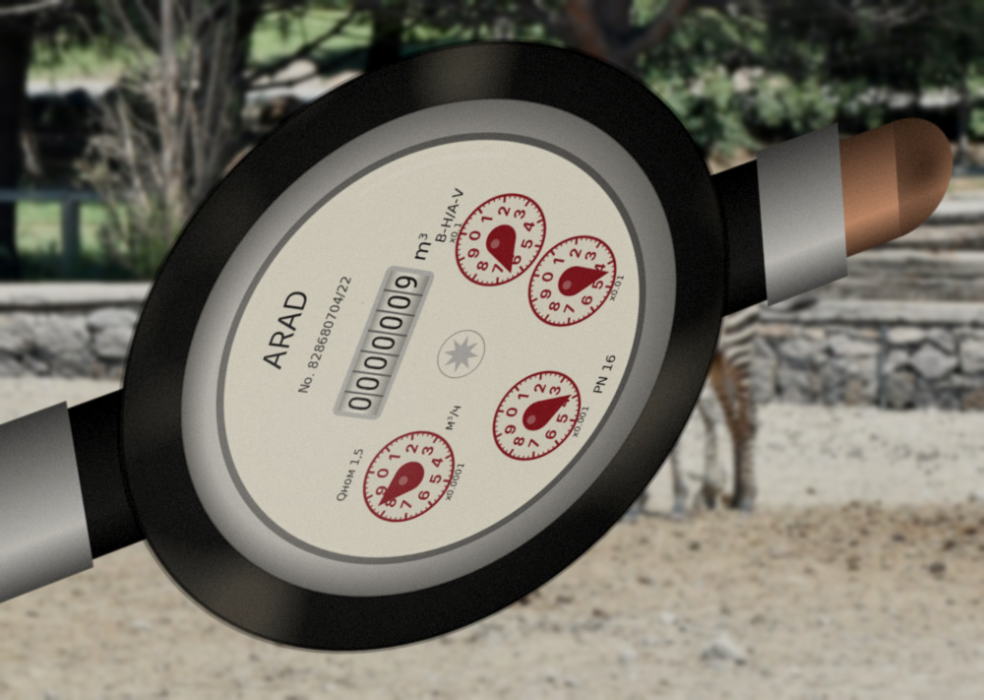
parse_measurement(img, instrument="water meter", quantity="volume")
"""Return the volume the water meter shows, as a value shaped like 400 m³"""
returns 9.6438 m³
